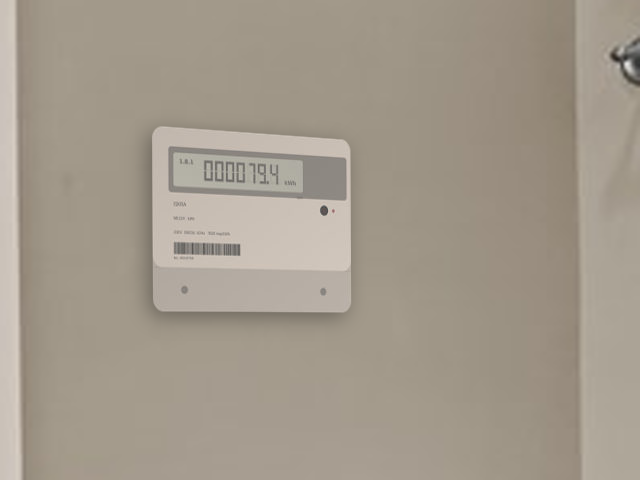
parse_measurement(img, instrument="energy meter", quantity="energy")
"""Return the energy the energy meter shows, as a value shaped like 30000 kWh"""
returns 79.4 kWh
